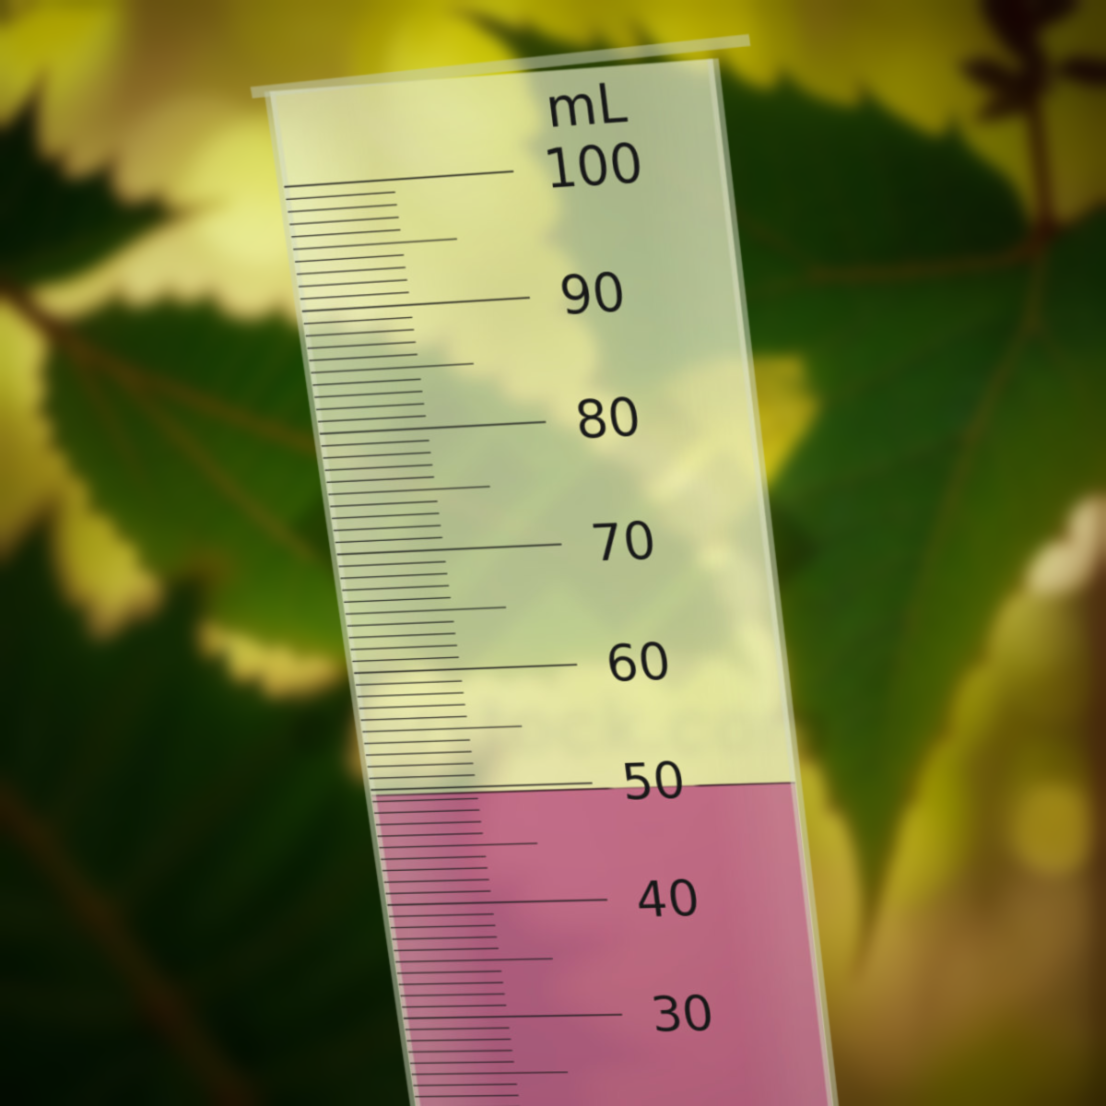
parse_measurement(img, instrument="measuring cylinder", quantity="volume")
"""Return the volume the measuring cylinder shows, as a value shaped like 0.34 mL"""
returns 49.5 mL
